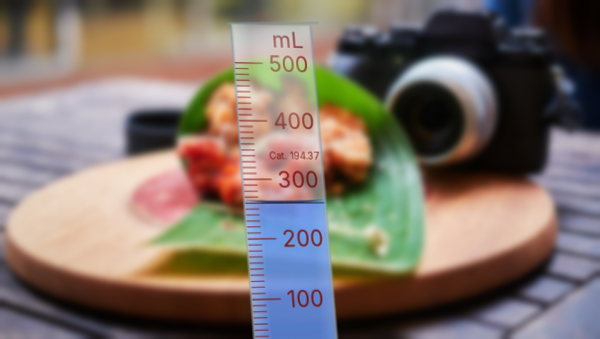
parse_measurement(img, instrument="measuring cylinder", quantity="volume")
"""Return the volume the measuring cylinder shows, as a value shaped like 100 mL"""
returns 260 mL
